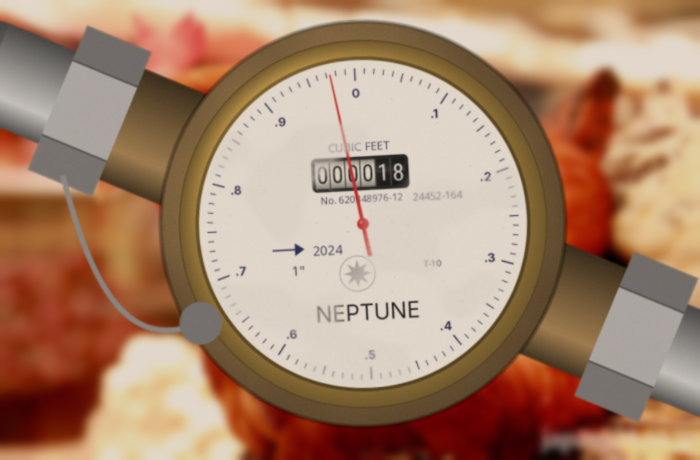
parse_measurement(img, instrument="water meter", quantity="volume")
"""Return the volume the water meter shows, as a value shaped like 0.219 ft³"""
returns 17.97 ft³
